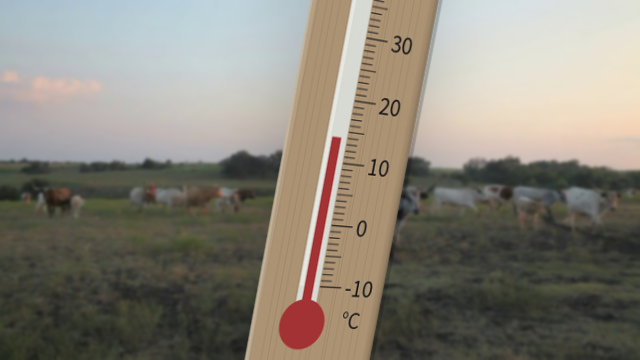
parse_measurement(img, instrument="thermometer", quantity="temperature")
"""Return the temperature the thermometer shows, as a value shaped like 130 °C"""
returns 14 °C
